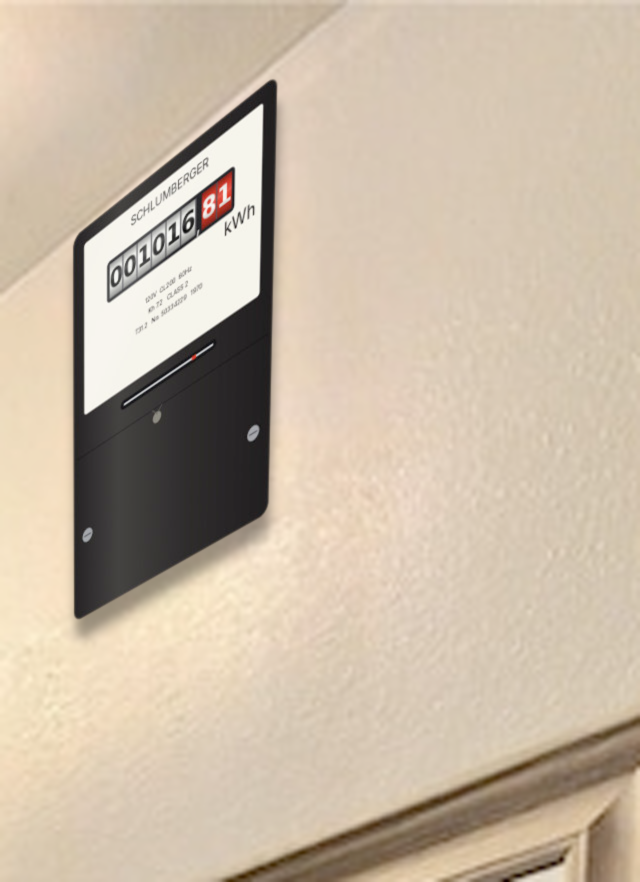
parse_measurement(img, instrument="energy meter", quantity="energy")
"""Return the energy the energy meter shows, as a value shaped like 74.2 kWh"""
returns 1016.81 kWh
